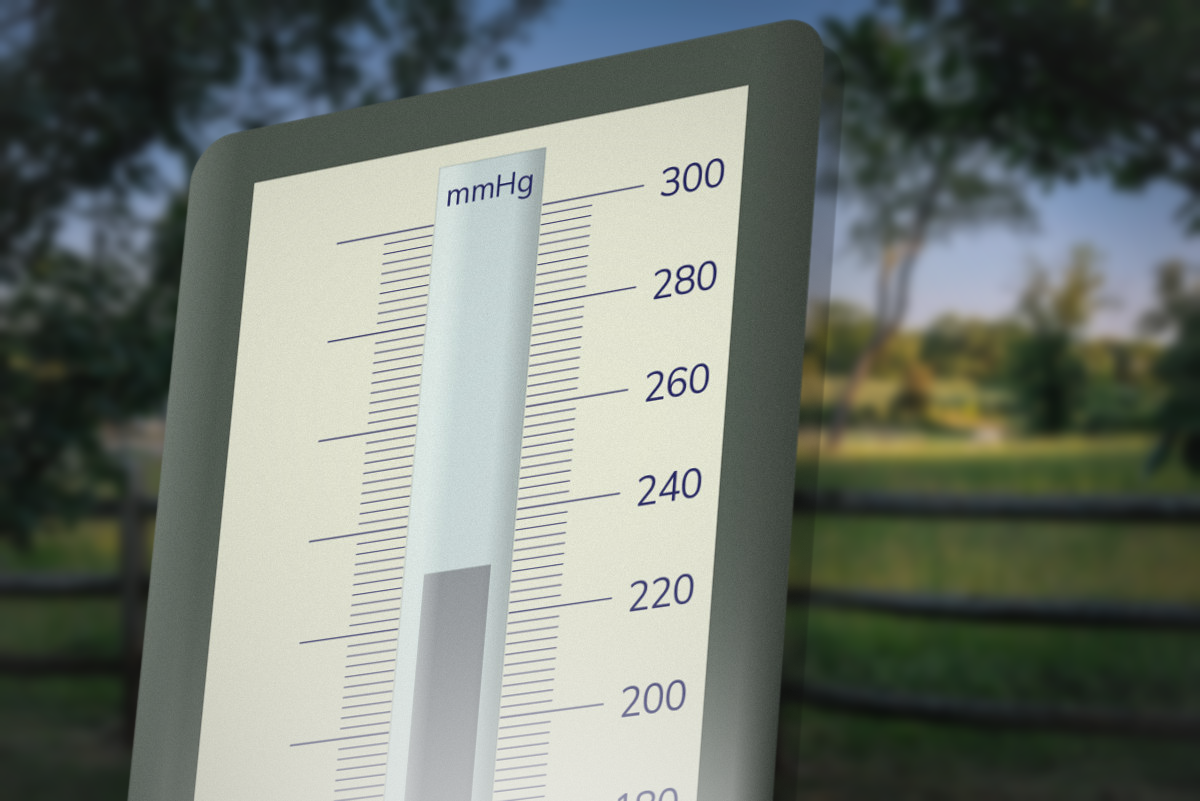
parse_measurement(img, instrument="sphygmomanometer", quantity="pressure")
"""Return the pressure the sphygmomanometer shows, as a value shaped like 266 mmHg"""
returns 230 mmHg
